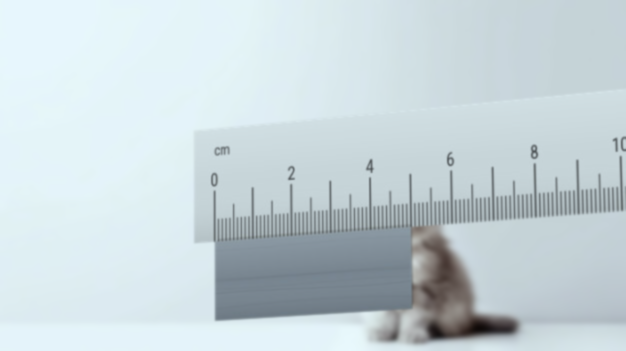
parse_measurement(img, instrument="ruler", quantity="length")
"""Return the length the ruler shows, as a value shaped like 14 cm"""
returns 5 cm
